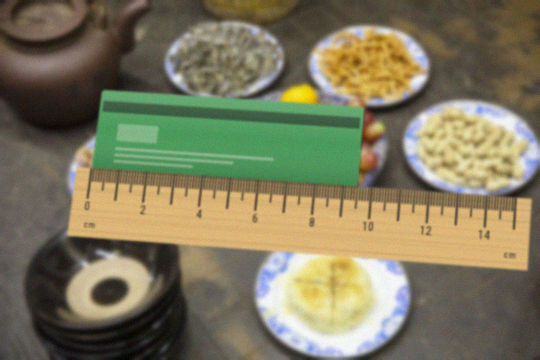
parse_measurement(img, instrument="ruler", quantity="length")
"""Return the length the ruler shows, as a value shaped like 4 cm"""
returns 9.5 cm
